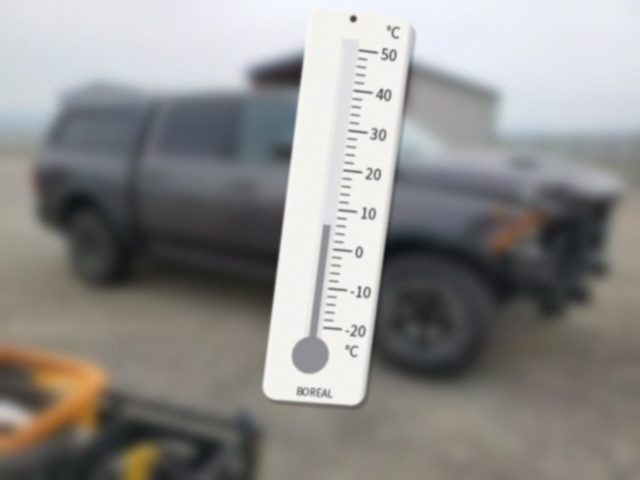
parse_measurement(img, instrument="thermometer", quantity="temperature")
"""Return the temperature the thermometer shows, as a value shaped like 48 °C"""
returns 6 °C
